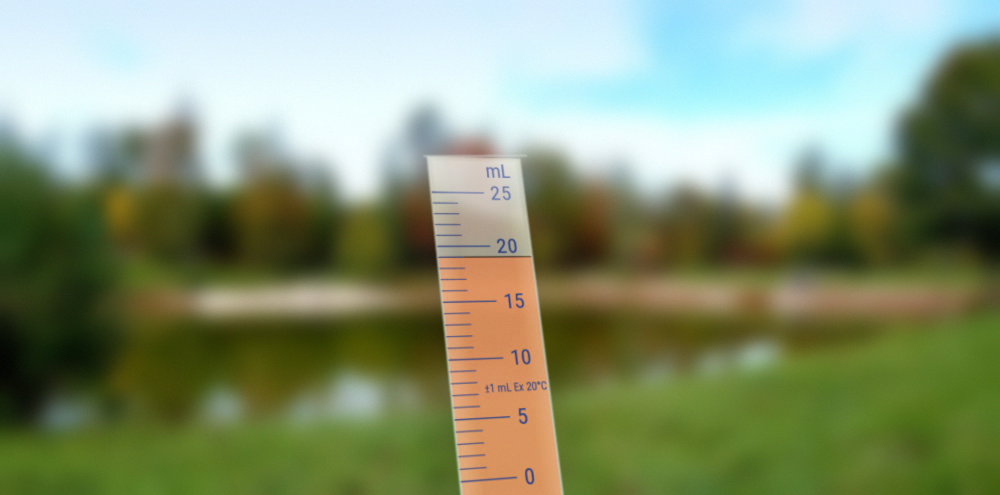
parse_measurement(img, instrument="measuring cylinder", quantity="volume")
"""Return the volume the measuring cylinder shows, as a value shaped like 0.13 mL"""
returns 19 mL
